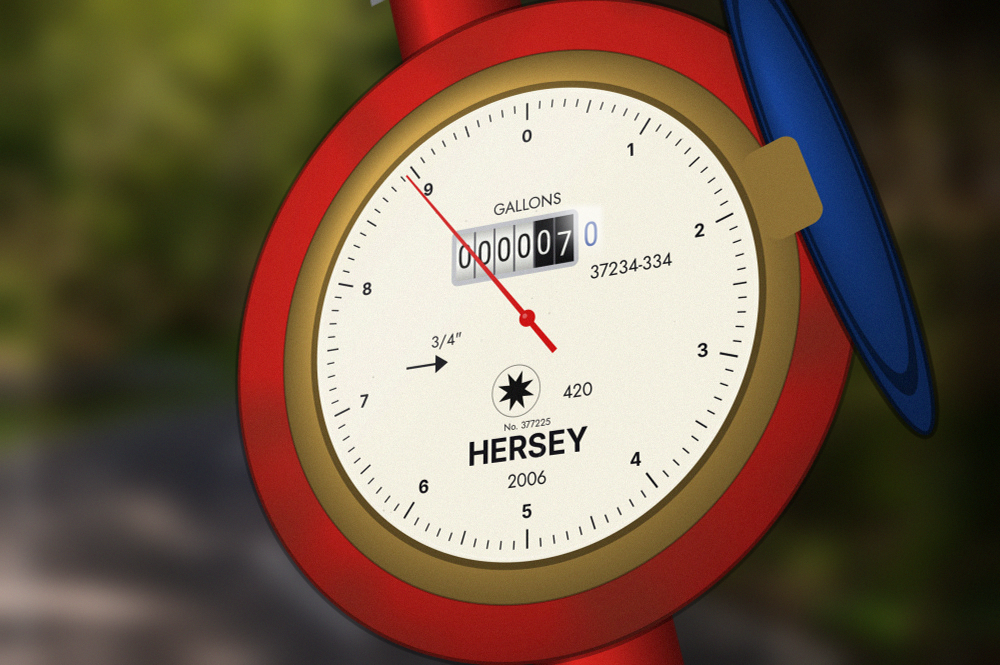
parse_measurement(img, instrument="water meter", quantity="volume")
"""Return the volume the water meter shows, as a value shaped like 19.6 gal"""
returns 68.9 gal
